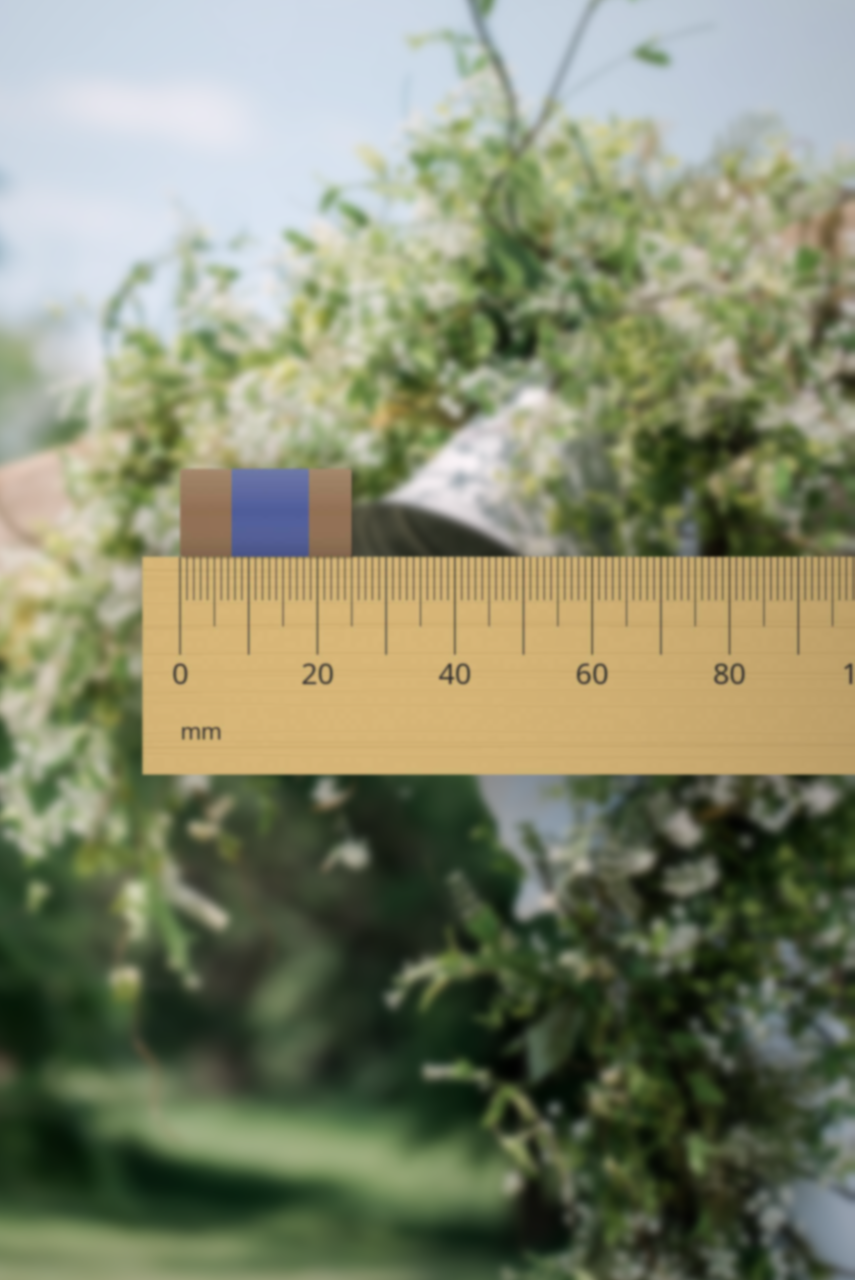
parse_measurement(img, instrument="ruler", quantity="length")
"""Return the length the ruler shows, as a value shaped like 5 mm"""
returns 25 mm
